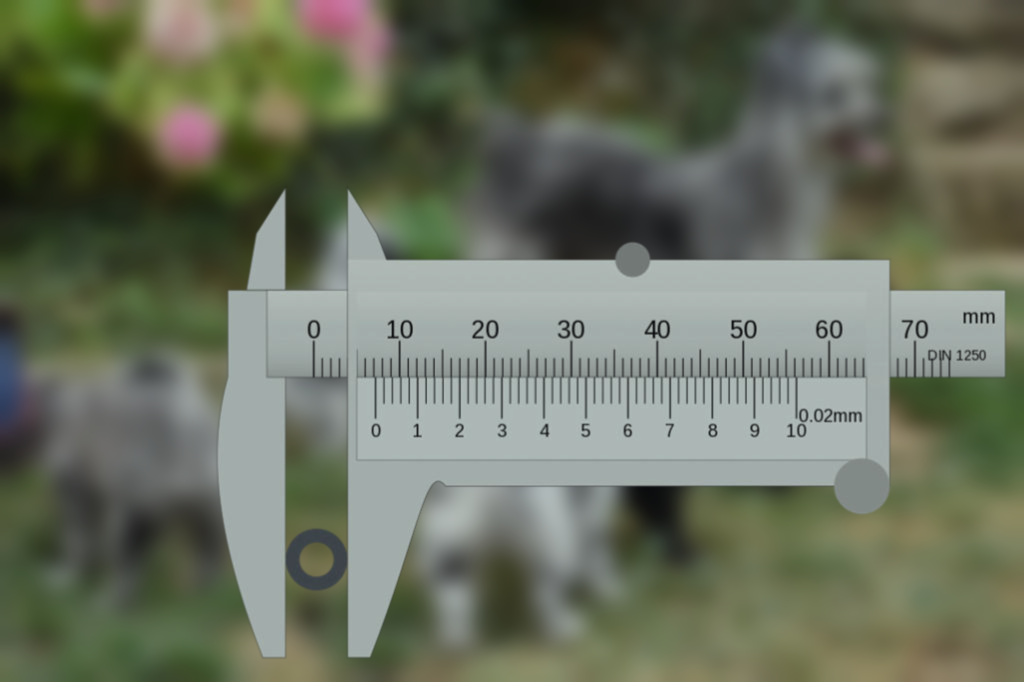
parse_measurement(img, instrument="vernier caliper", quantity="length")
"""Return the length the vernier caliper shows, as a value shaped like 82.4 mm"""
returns 7.2 mm
